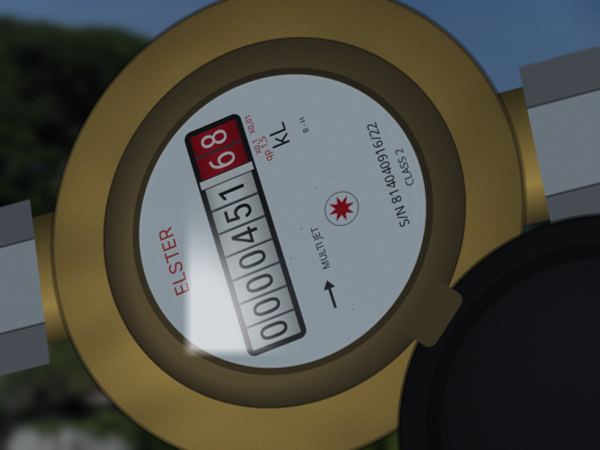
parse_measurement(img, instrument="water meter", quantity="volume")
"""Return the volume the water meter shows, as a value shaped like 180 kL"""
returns 451.68 kL
